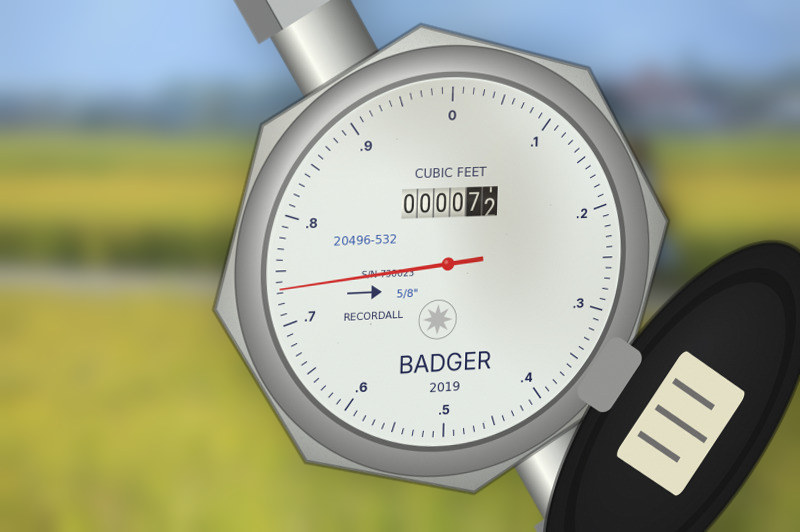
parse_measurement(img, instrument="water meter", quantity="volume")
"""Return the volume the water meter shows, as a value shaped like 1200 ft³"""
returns 71.73 ft³
